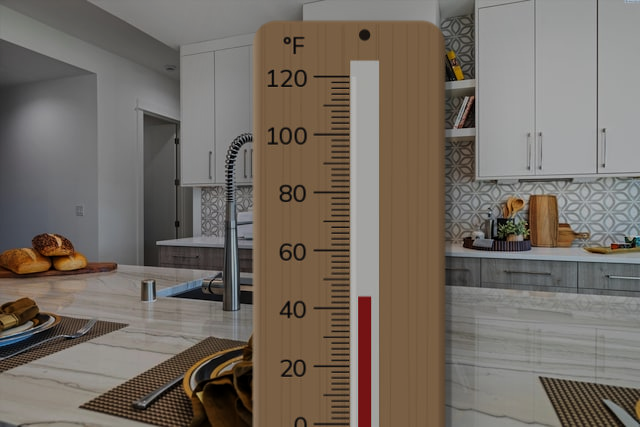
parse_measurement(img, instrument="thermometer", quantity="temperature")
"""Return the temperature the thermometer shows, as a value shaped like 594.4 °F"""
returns 44 °F
